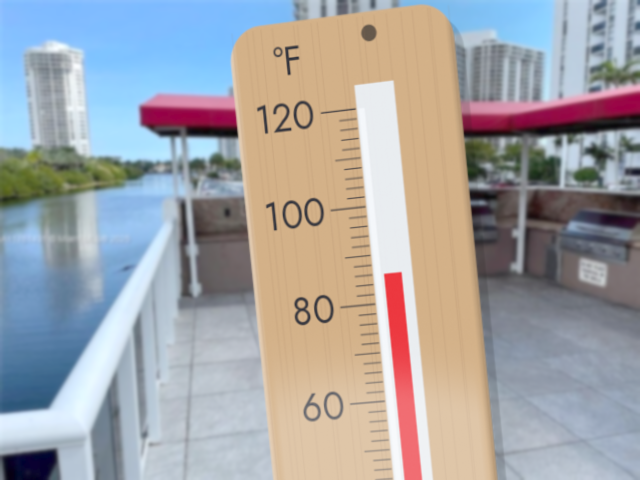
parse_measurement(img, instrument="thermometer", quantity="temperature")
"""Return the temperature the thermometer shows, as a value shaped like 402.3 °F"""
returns 86 °F
